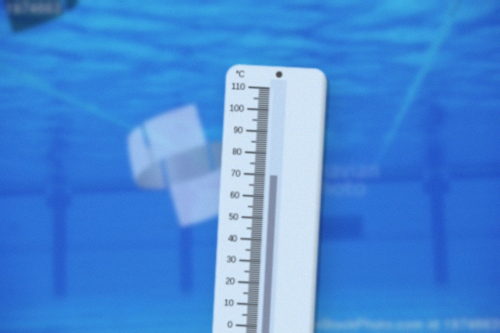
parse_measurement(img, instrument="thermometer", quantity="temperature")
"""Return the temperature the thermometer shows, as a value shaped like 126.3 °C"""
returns 70 °C
